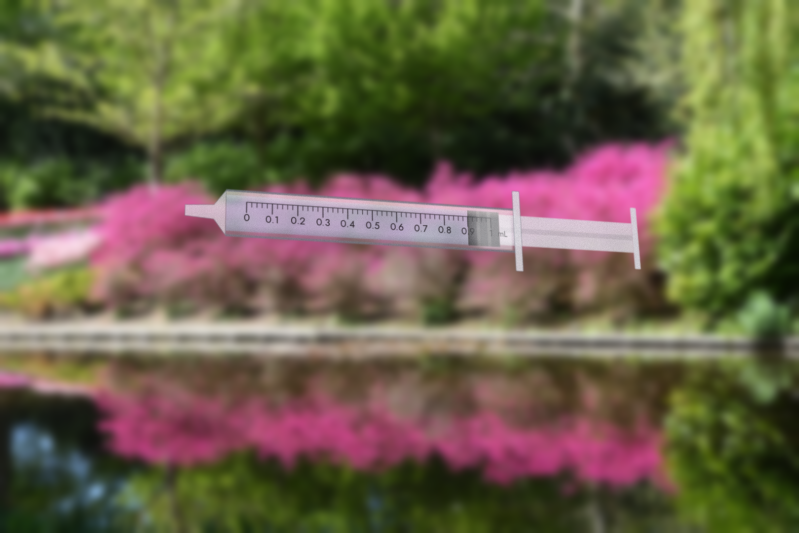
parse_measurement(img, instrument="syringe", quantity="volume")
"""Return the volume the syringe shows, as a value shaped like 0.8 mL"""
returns 0.9 mL
